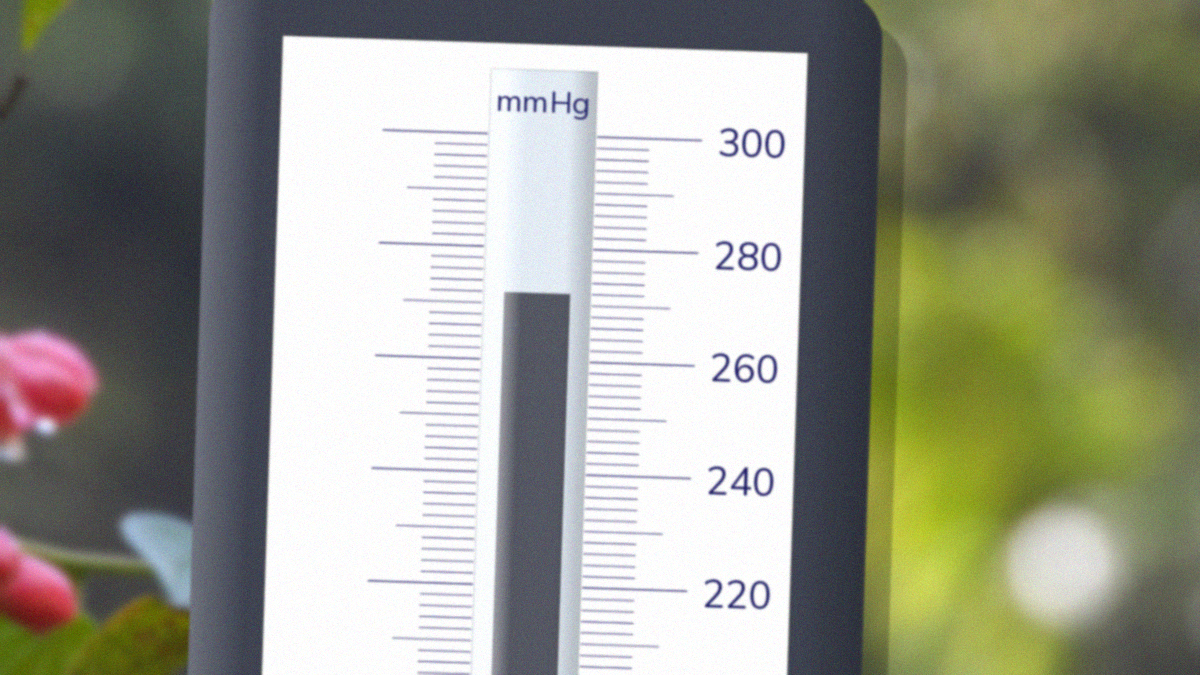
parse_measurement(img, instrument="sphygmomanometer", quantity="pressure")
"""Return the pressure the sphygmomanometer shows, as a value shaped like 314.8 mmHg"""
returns 272 mmHg
